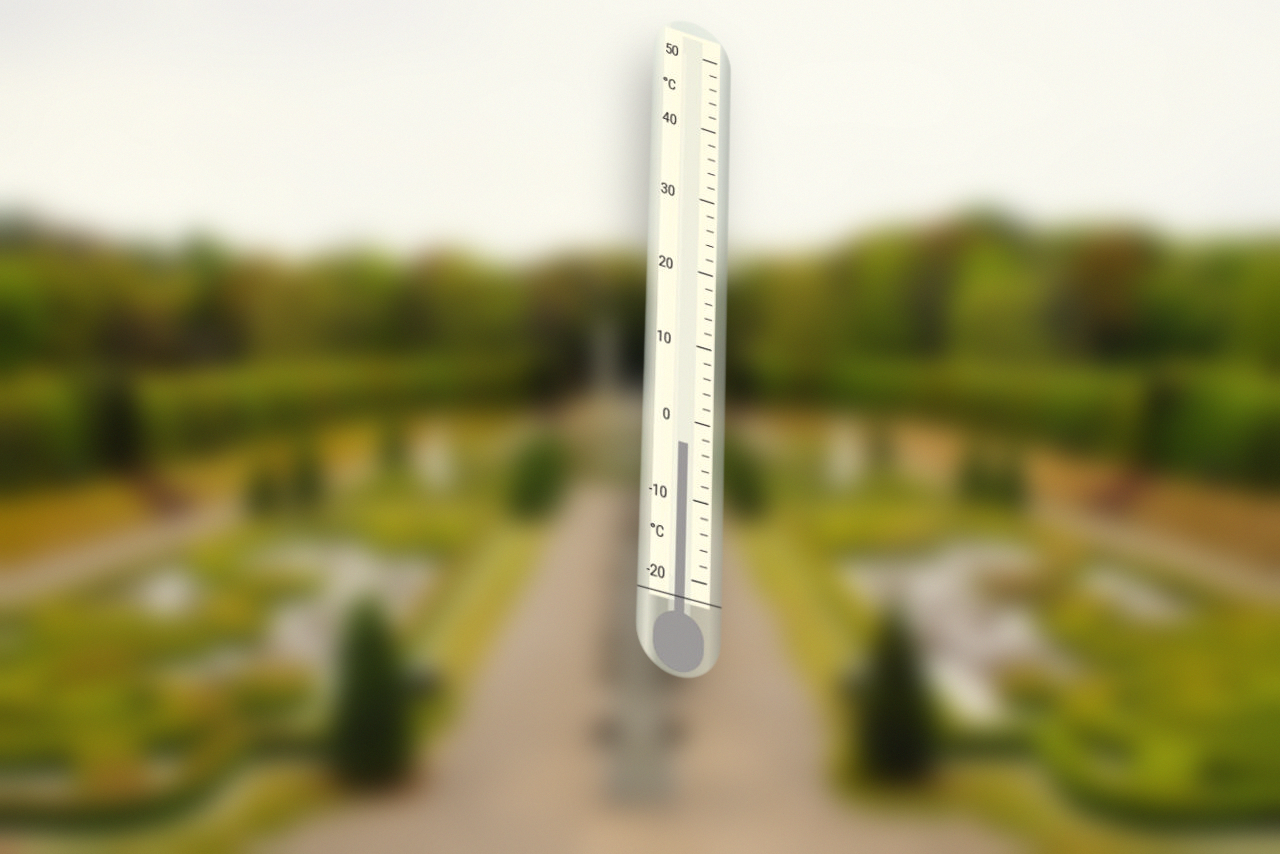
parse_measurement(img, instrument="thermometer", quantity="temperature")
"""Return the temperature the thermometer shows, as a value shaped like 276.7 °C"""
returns -3 °C
